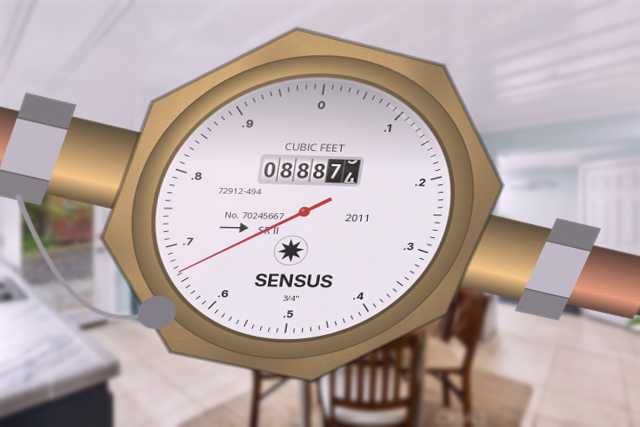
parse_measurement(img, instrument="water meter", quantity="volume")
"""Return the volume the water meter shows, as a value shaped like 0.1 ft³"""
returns 88873.66 ft³
